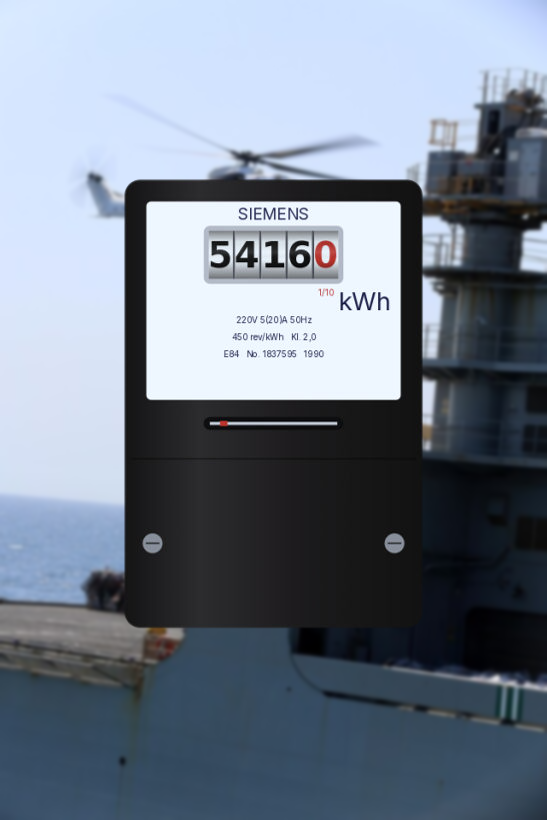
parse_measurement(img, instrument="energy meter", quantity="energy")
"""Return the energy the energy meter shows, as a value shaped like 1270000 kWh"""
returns 5416.0 kWh
